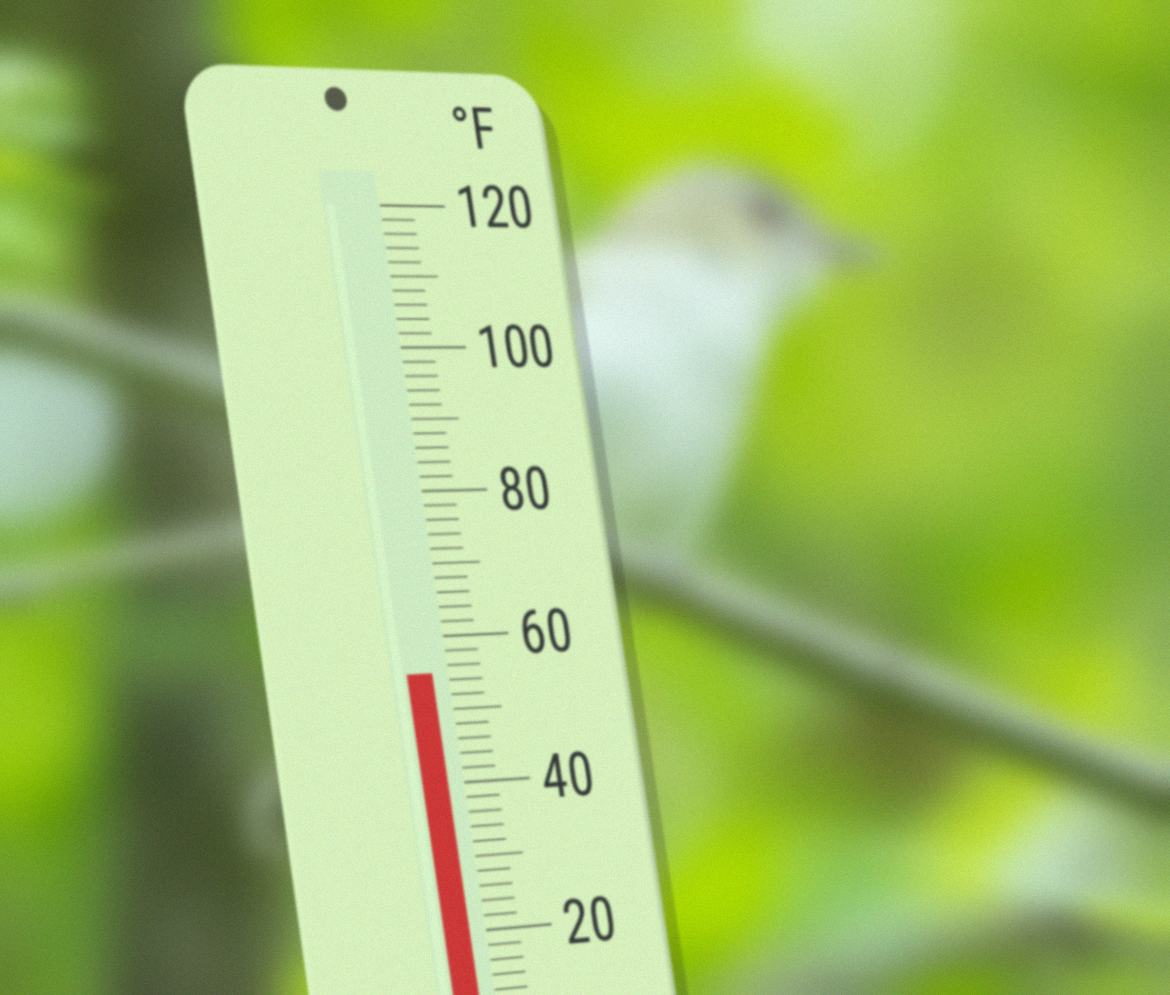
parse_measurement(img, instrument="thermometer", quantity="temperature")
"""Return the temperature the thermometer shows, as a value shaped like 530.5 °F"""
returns 55 °F
